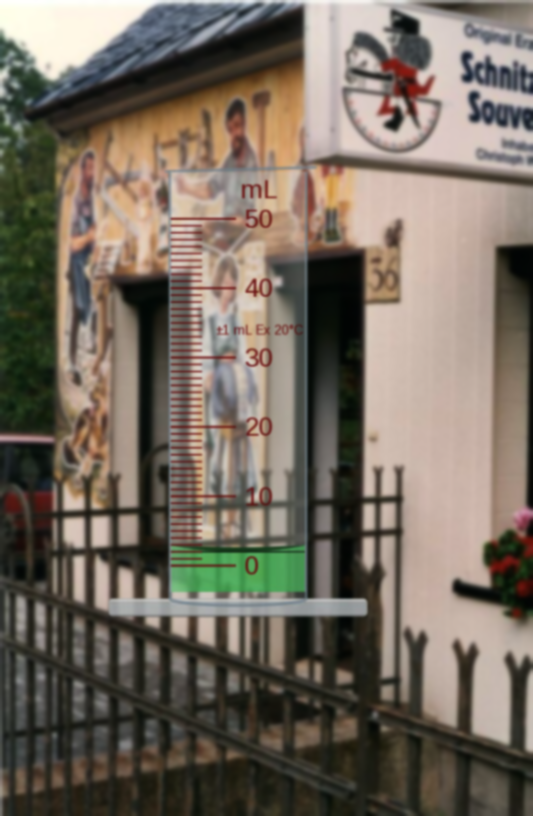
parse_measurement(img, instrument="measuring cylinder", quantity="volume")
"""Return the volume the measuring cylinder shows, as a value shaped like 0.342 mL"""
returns 2 mL
